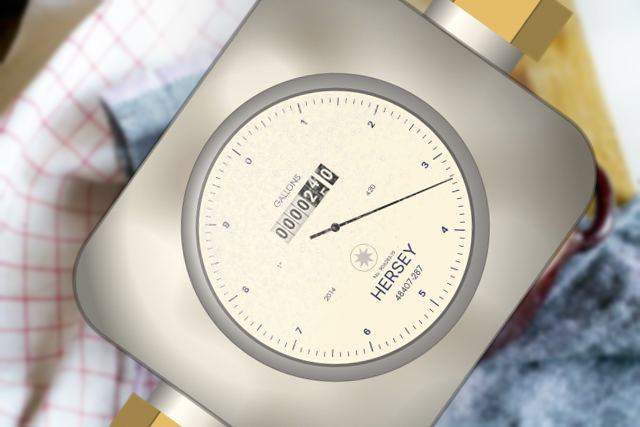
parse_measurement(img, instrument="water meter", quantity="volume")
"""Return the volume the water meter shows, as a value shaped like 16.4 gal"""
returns 243.3 gal
